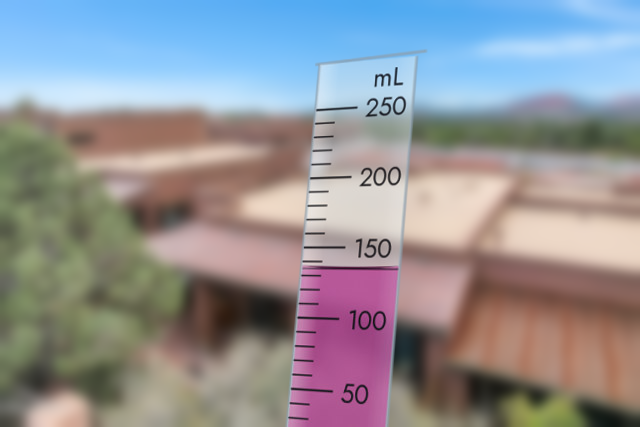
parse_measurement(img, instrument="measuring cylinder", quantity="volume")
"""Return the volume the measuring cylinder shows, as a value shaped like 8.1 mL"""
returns 135 mL
